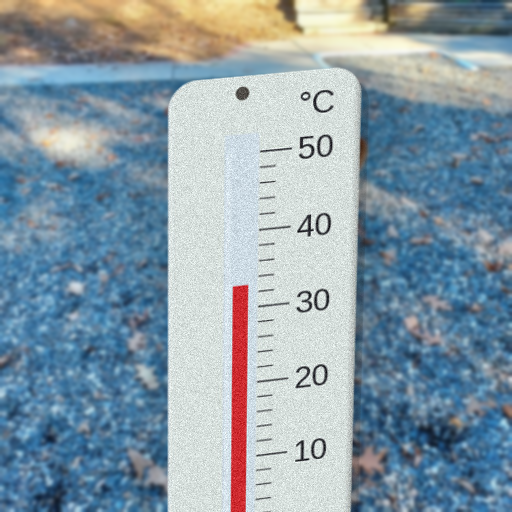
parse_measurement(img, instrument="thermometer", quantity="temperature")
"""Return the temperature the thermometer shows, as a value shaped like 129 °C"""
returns 33 °C
